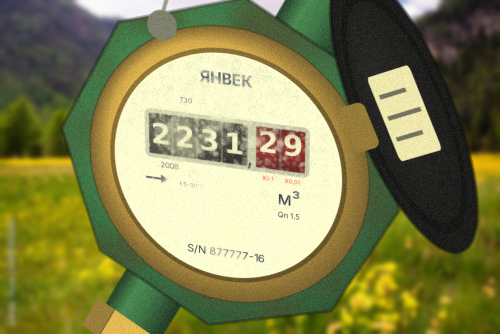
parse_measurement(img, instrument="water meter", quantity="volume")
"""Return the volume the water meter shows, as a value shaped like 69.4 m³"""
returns 2231.29 m³
